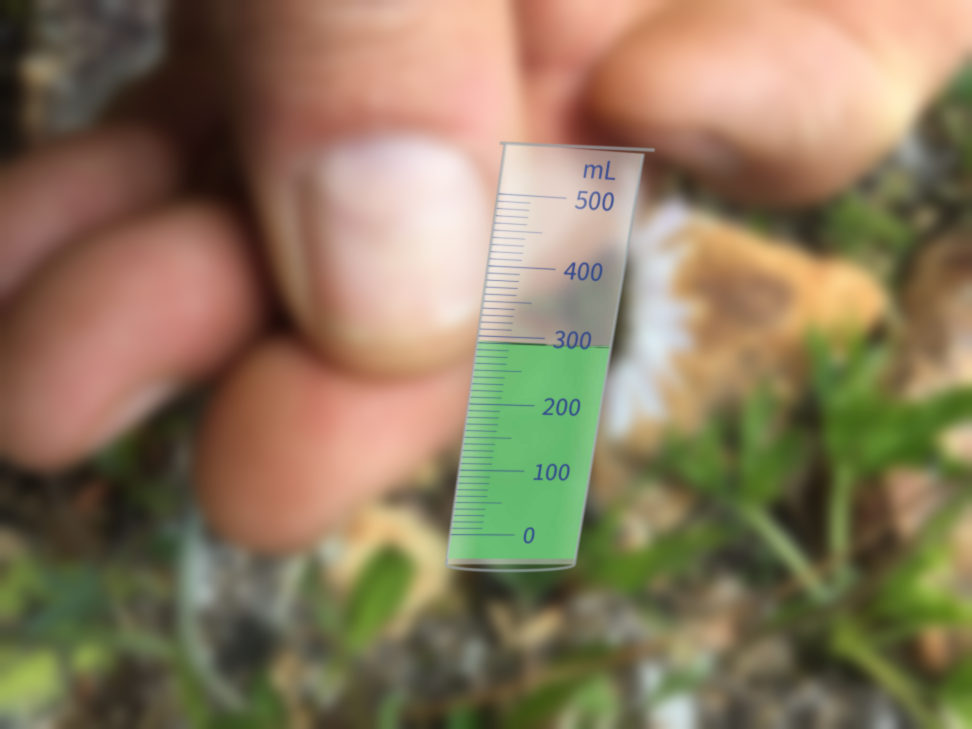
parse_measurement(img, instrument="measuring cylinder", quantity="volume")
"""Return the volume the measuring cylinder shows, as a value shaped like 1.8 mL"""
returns 290 mL
